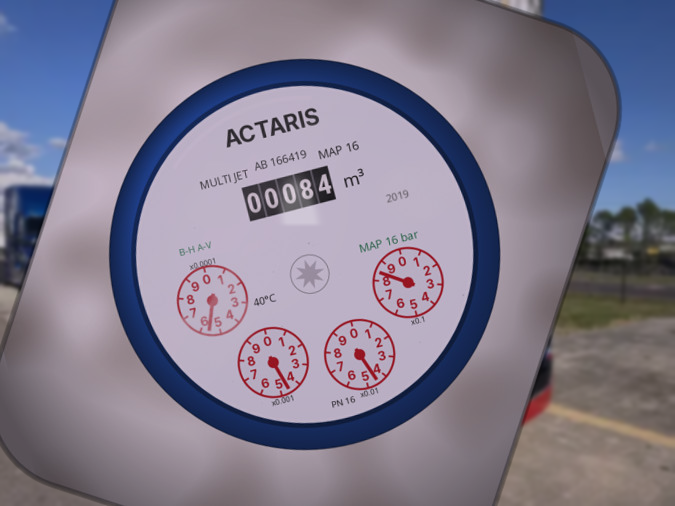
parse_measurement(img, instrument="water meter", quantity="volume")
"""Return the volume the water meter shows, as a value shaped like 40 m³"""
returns 84.8445 m³
